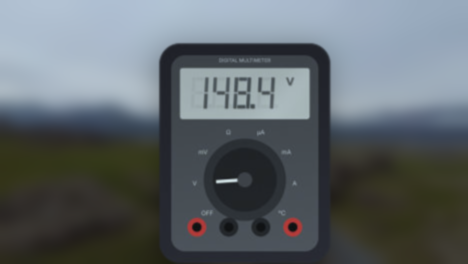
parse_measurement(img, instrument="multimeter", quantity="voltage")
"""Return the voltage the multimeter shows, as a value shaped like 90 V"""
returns 148.4 V
